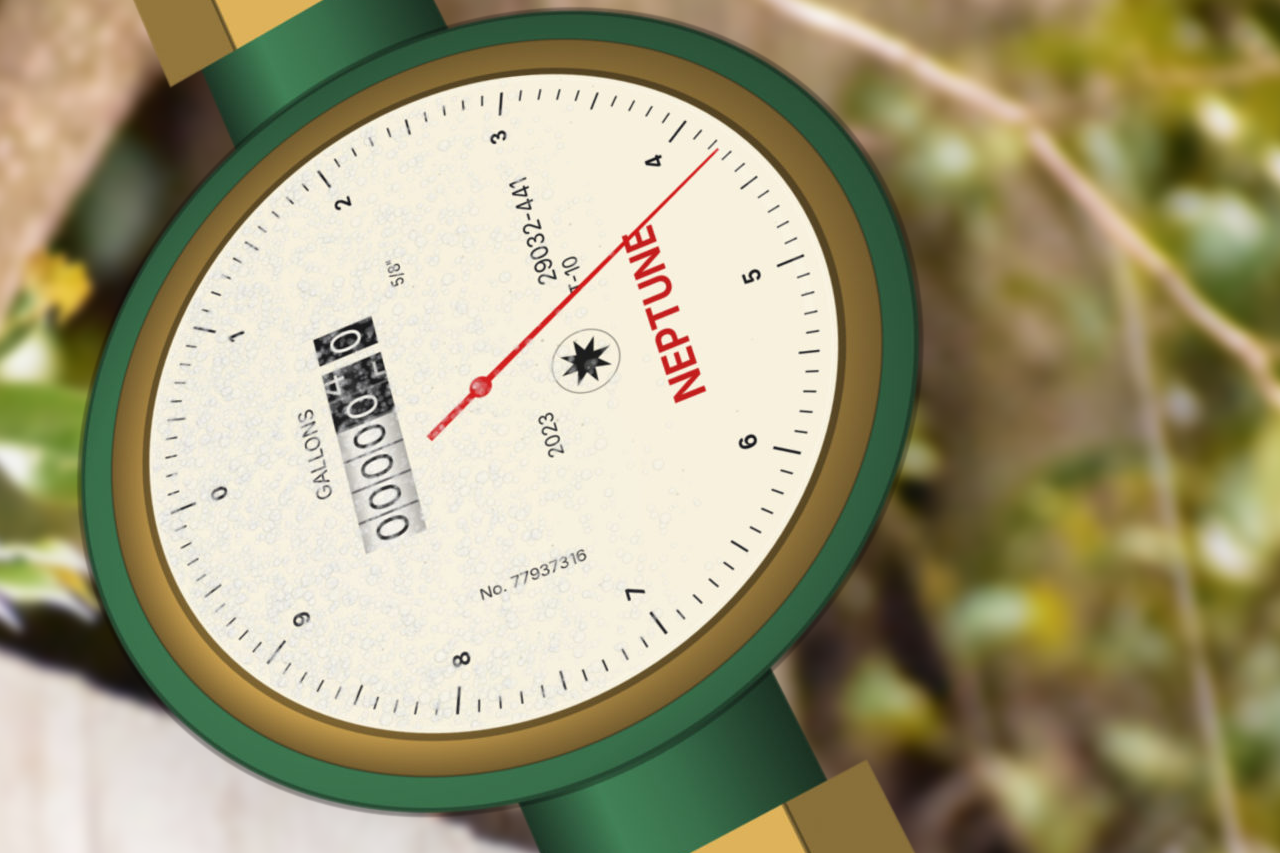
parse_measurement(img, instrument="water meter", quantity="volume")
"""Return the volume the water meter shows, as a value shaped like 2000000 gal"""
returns 44.2 gal
